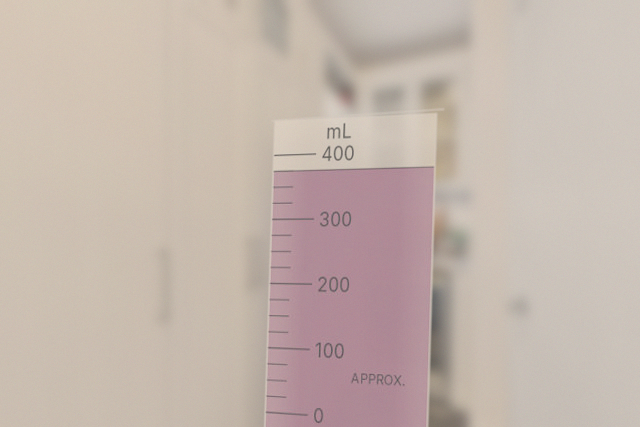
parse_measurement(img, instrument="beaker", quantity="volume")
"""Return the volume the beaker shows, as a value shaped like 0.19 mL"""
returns 375 mL
